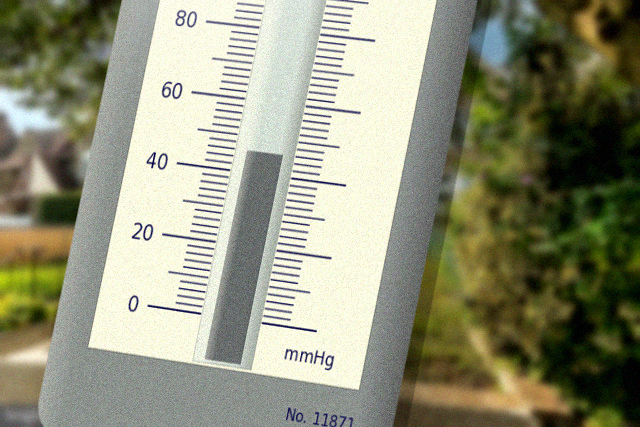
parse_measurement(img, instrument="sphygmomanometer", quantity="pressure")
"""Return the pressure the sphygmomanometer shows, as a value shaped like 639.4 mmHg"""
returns 46 mmHg
